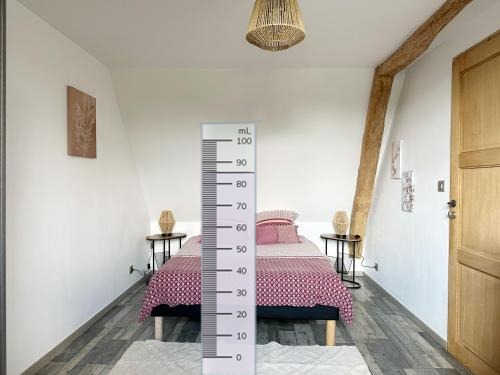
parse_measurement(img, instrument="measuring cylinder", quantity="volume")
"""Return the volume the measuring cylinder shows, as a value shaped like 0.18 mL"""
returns 85 mL
